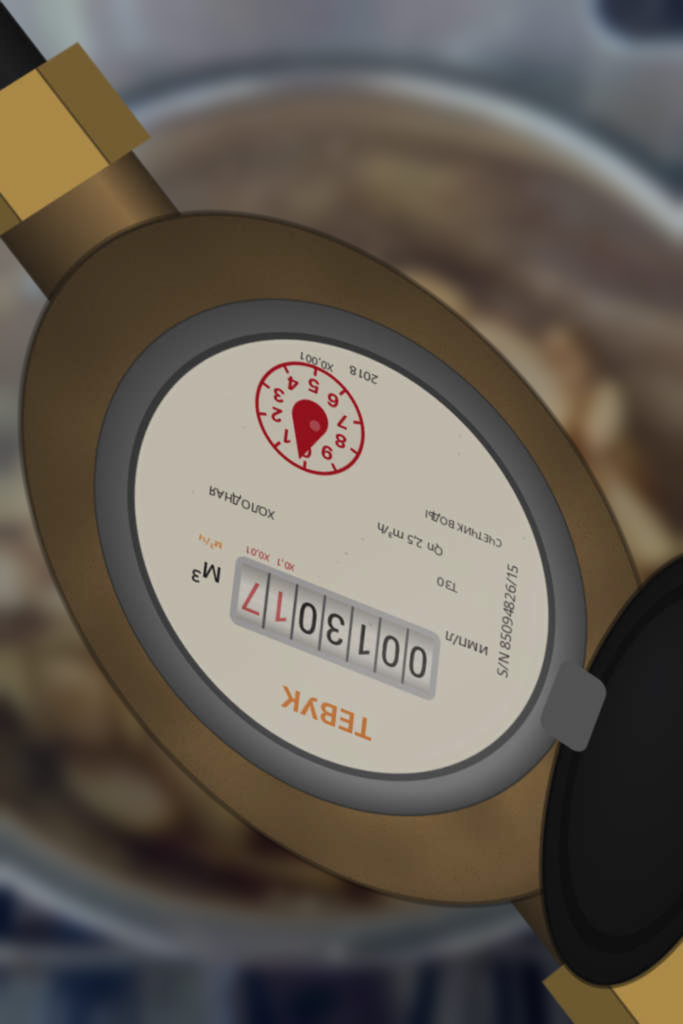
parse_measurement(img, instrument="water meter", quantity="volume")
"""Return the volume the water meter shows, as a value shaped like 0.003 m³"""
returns 130.170 m³
